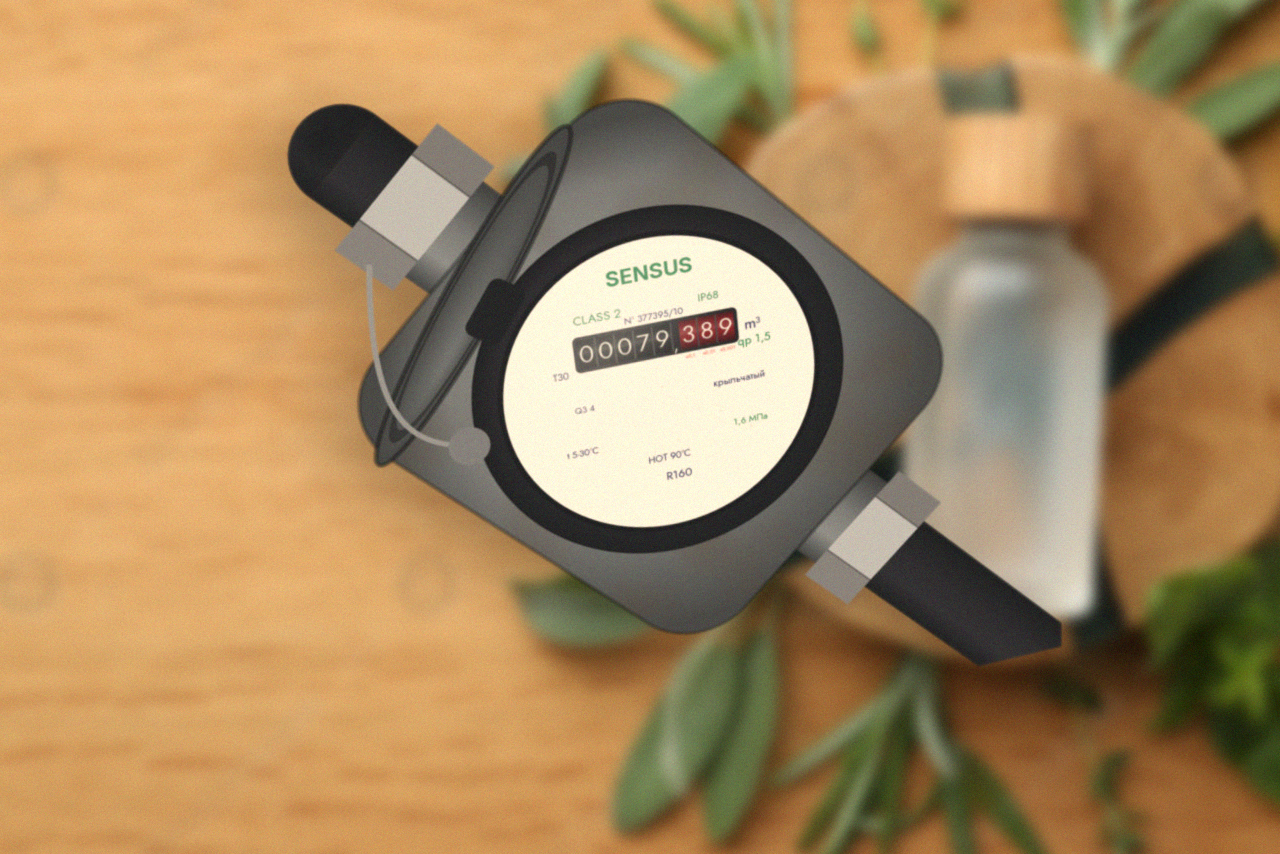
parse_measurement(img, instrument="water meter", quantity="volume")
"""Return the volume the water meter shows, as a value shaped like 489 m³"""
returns 79.389 m³
